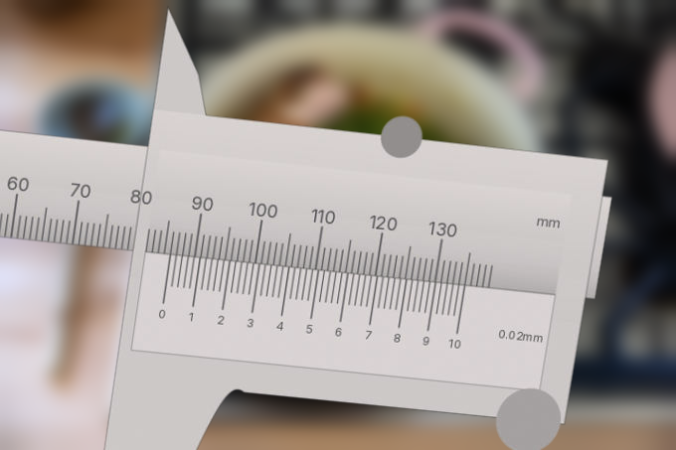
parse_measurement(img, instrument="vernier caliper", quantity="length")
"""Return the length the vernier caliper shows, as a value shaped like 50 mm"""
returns 86.0 mm
